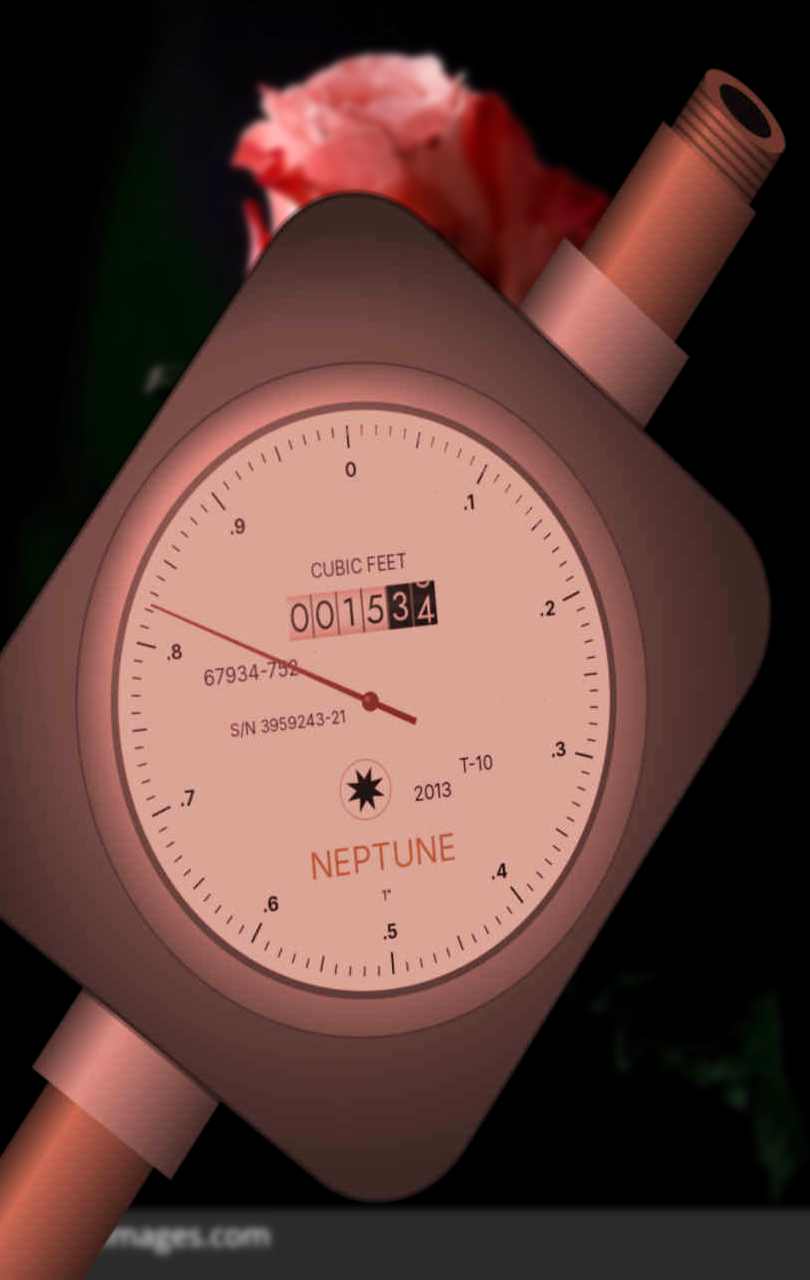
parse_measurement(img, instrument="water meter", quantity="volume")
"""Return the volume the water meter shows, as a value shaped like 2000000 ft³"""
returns 1533.82 ft³
